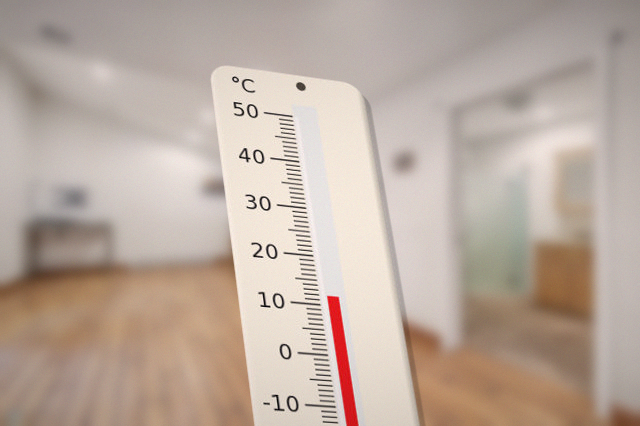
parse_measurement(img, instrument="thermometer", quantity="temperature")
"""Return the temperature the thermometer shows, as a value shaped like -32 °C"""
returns 12 °C
